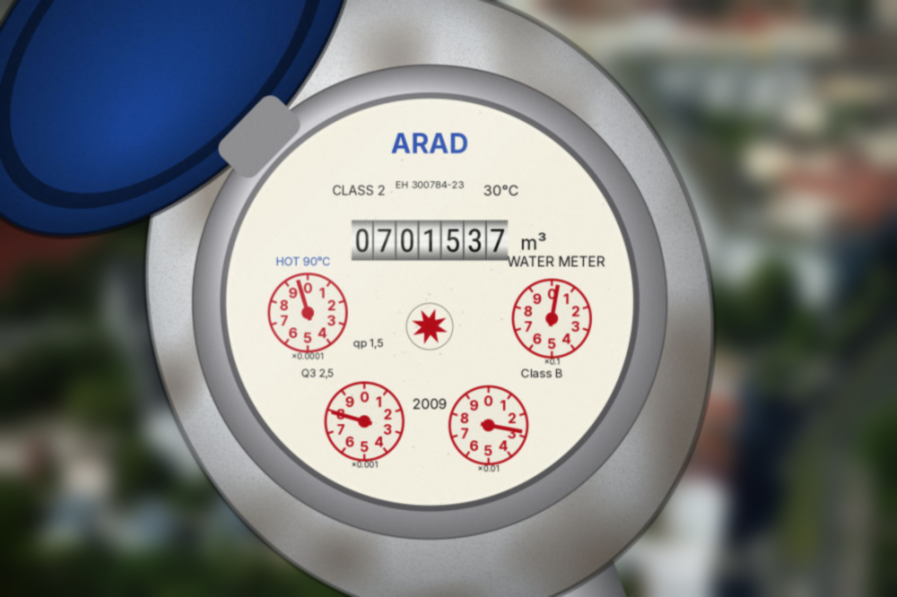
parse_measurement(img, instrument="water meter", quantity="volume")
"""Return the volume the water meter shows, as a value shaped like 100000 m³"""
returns 701537.0279 m³
